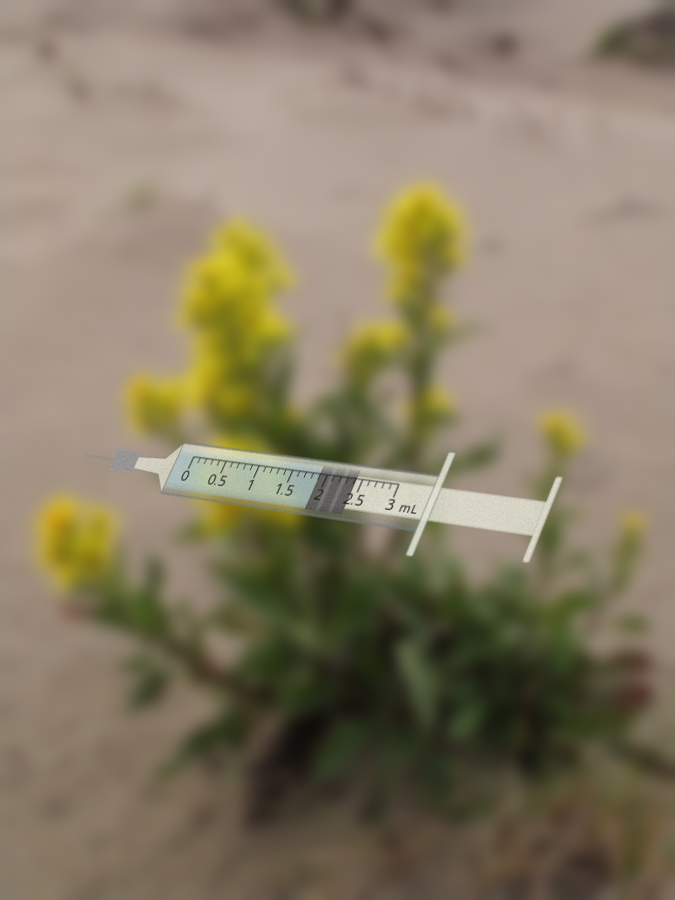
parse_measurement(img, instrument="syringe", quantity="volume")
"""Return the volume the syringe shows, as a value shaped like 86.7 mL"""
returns 1.9 mL
